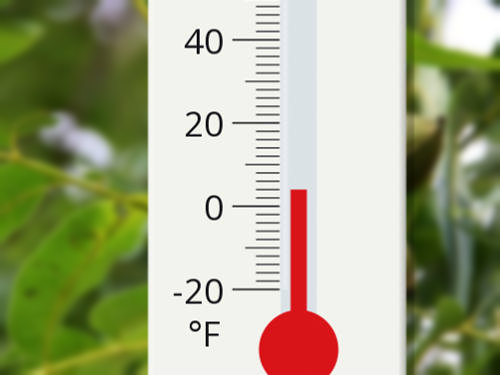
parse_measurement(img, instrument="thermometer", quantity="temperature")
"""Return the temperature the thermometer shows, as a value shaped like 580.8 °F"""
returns 4 °F
